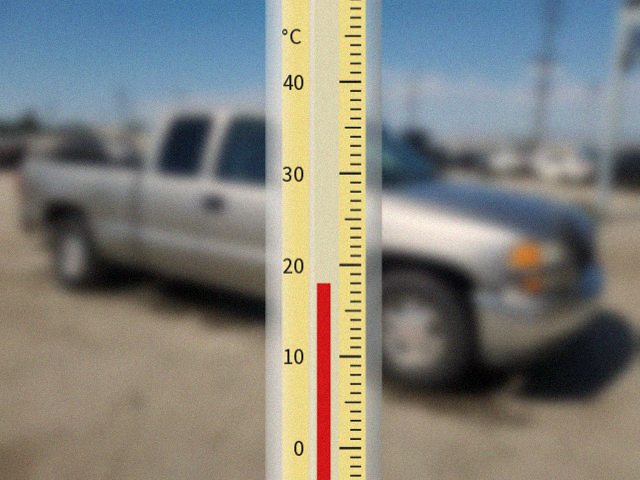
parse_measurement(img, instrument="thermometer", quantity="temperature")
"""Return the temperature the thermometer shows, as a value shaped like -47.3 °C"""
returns 18 °C
